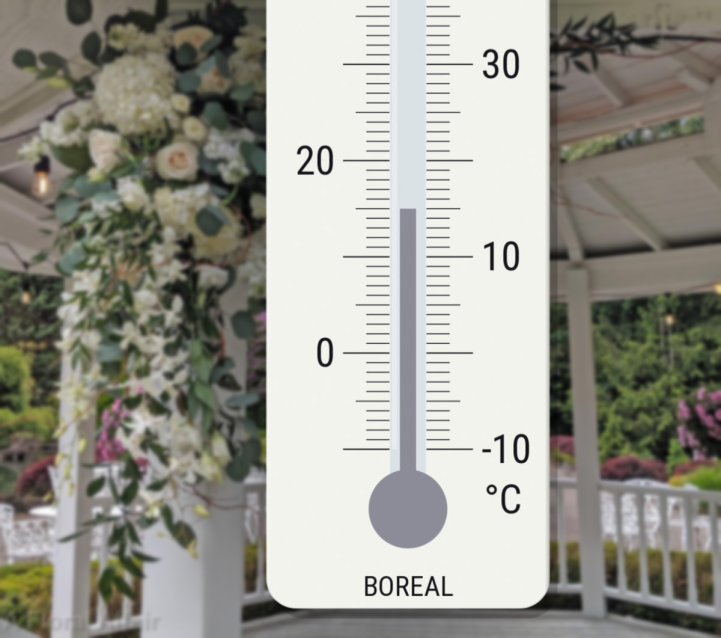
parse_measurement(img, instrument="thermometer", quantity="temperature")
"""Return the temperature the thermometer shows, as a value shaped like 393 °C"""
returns 15 °C
